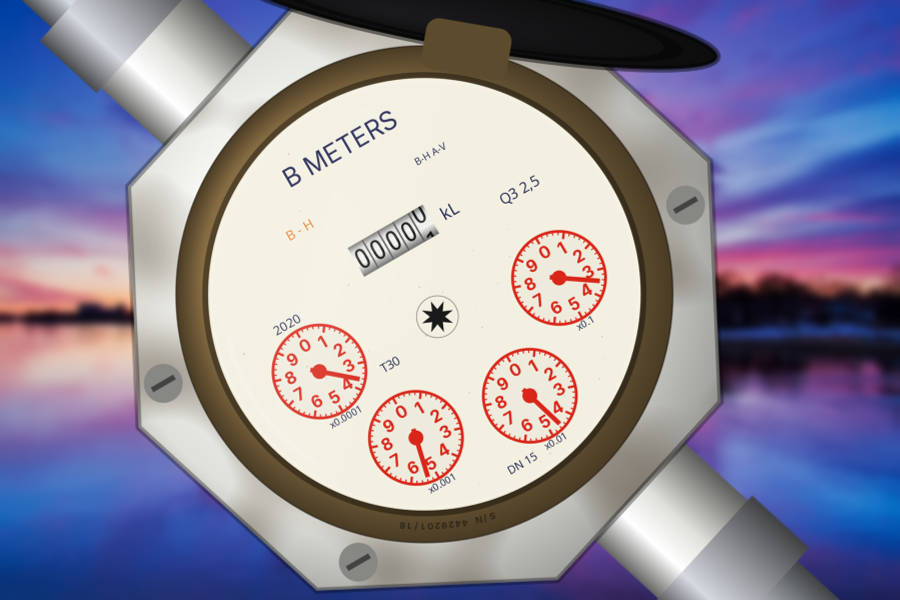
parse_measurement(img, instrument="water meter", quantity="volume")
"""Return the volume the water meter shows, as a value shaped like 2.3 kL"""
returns 0.3453 kL
